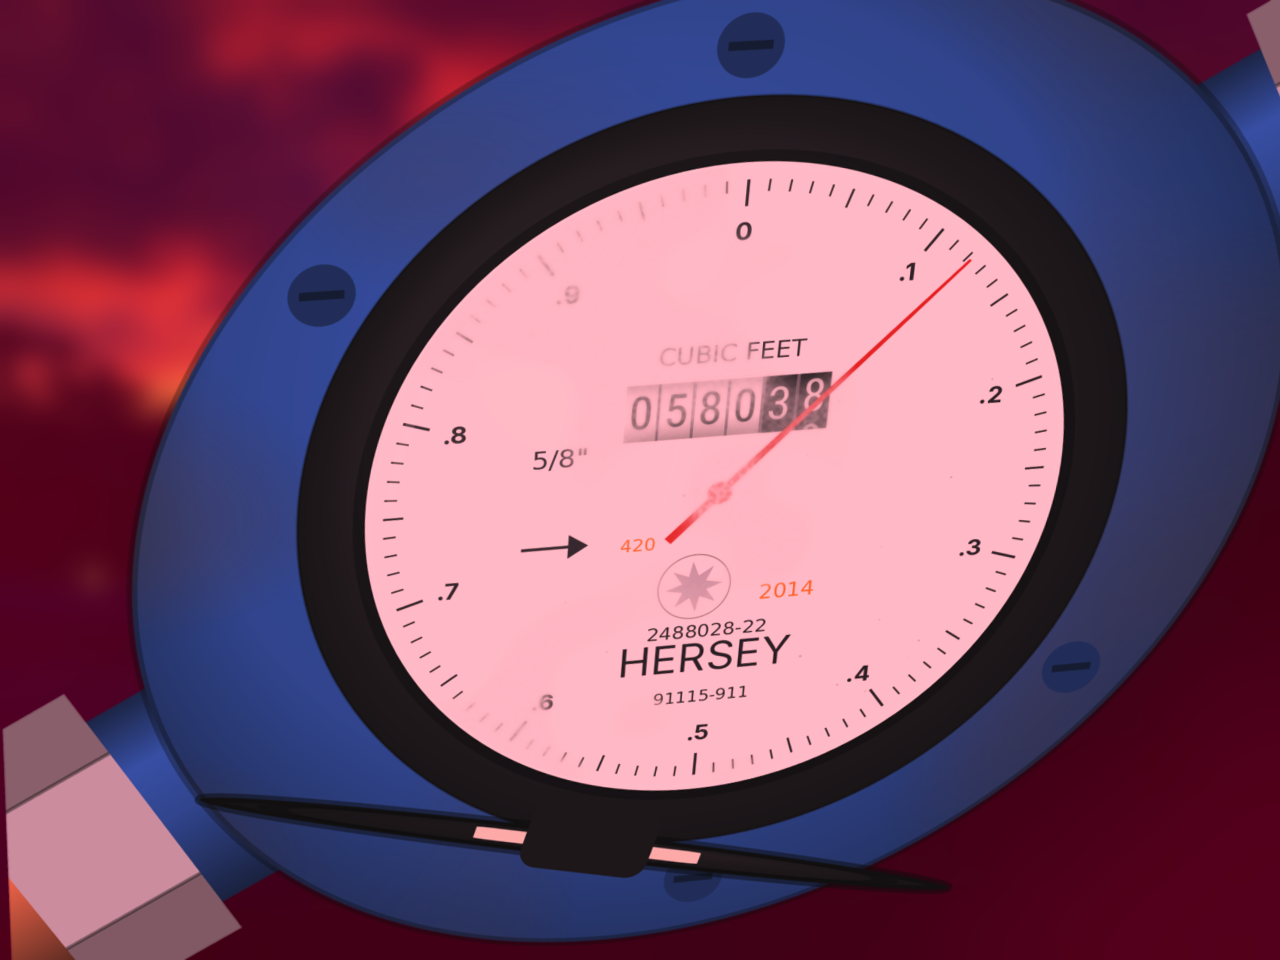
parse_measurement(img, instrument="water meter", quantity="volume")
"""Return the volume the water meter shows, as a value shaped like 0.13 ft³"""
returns 58038.12 ft³
